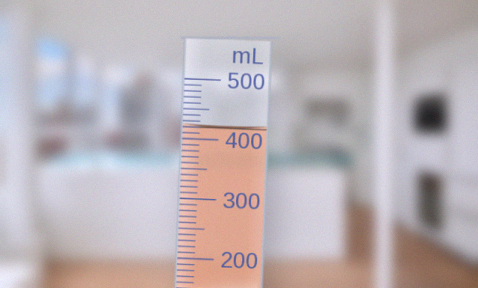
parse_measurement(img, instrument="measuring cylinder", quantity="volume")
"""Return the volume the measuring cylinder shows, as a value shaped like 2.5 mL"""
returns 420 mL
